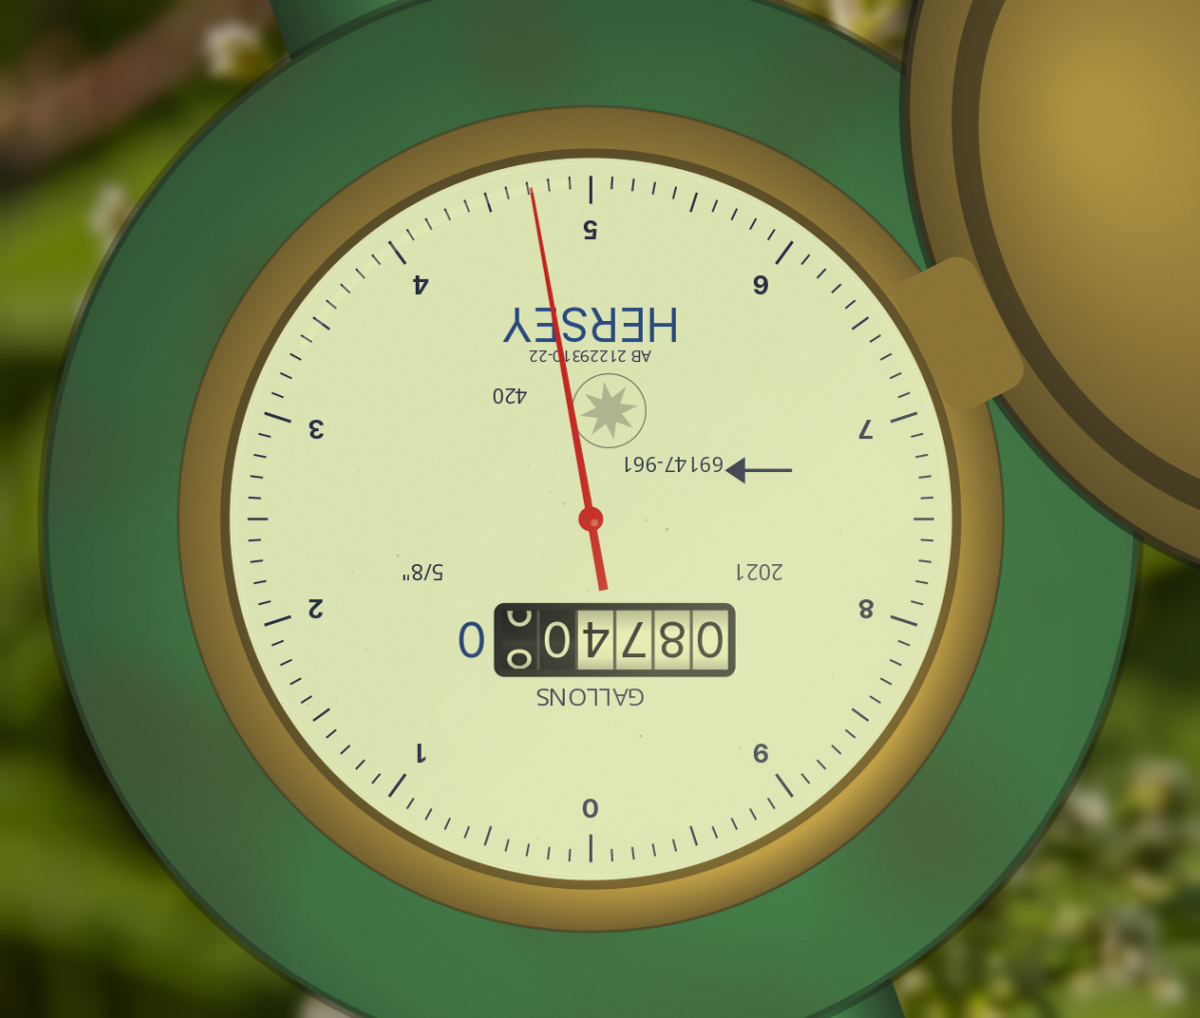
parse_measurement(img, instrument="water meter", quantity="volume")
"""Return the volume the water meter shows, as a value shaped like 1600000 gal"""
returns 874084.7 gal
